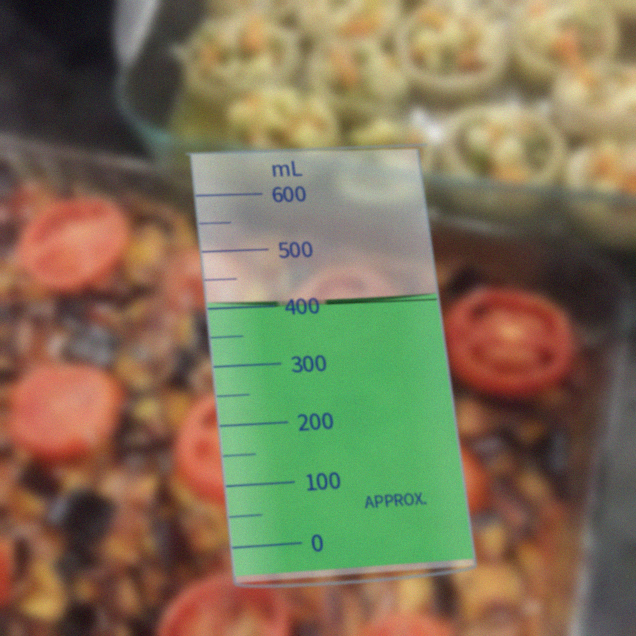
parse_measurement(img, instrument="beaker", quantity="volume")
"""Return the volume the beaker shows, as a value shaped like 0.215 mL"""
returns 400 mL
